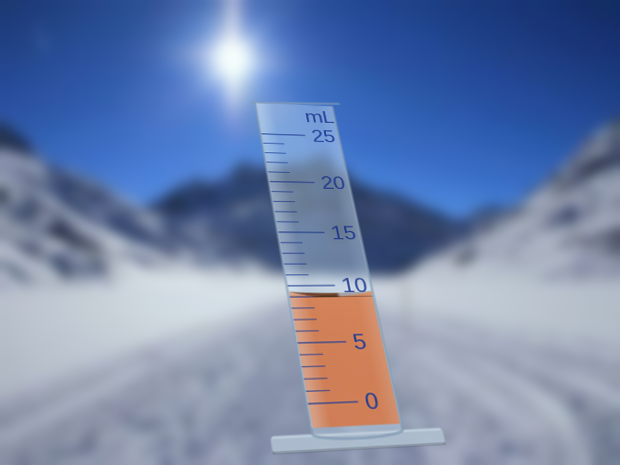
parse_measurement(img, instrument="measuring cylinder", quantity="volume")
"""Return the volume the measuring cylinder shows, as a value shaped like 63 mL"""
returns 9 mL
